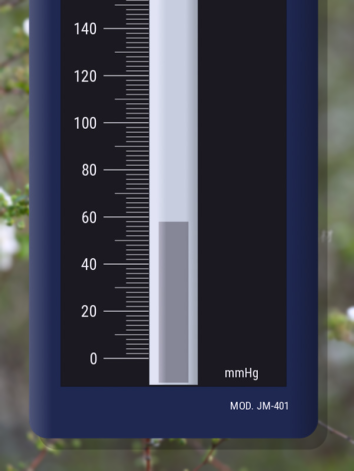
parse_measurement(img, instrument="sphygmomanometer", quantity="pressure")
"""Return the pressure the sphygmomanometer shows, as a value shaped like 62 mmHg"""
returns 58 mmHg
